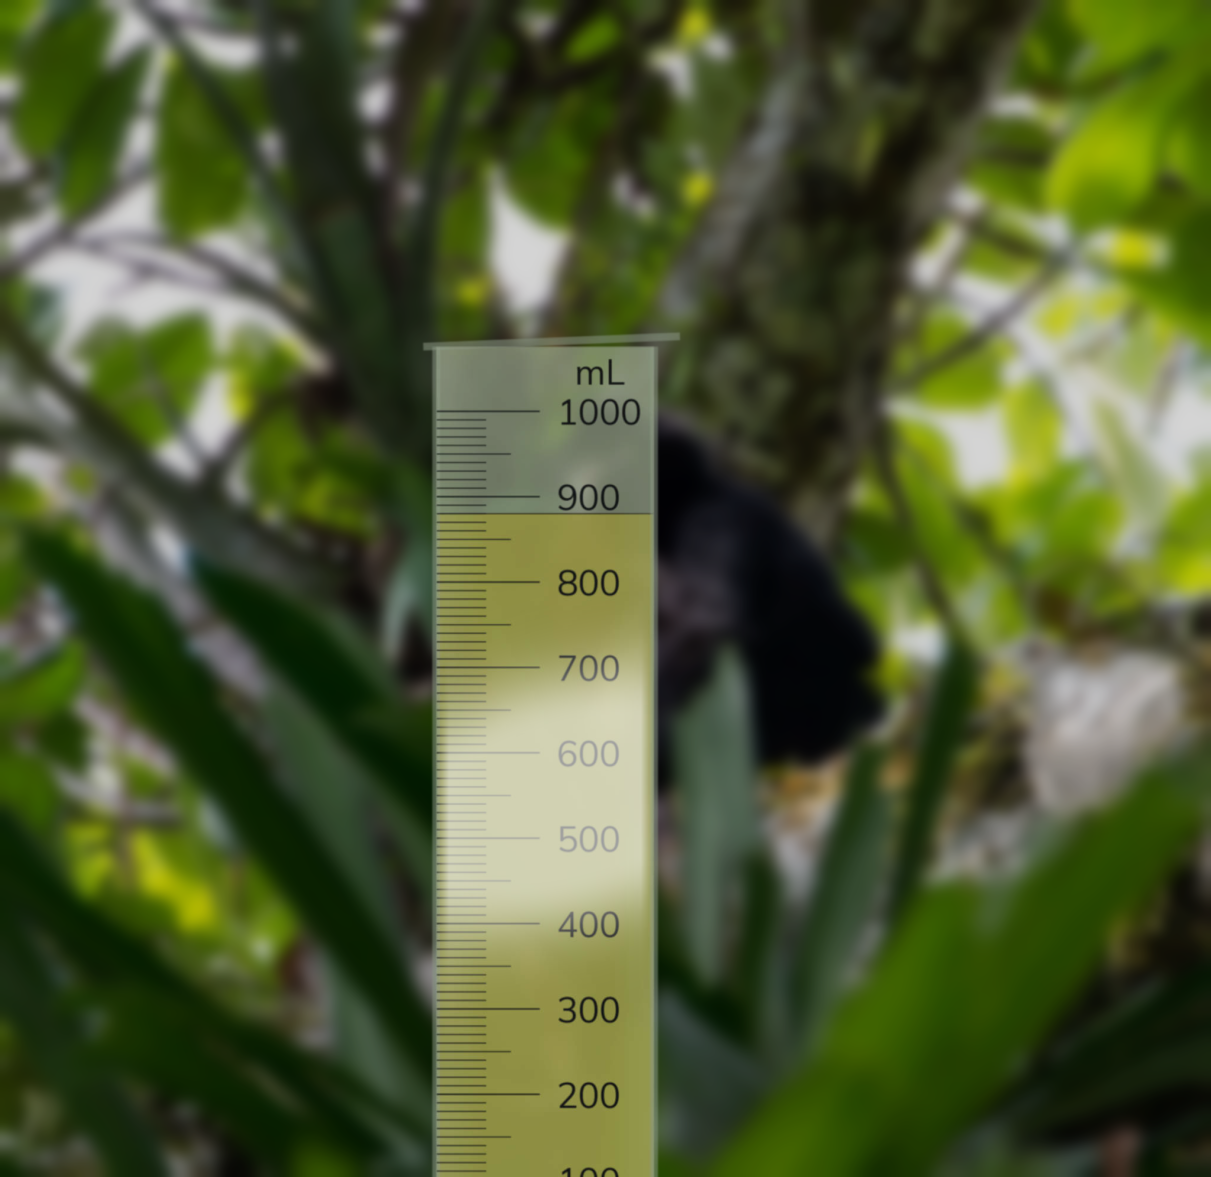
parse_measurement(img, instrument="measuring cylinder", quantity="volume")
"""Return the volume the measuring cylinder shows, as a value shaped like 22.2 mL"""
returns 880 mL
